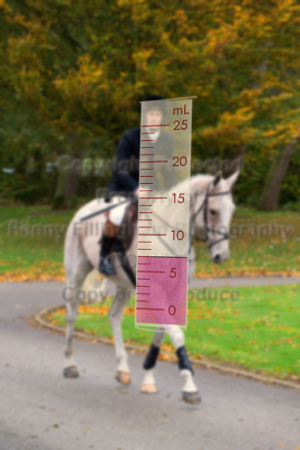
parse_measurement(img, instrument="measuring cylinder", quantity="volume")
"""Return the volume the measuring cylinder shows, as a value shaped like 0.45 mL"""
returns 7 mL
